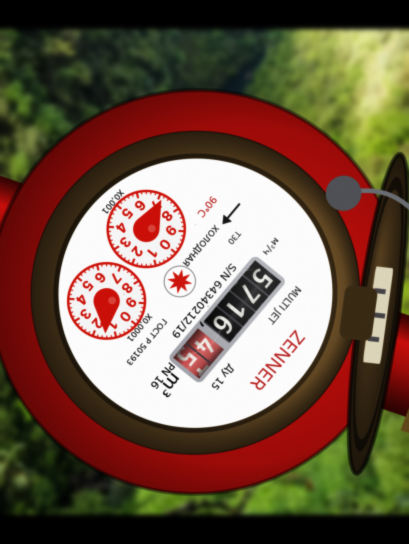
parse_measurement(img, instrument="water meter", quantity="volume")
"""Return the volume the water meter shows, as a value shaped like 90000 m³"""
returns 5716.4471 m³
